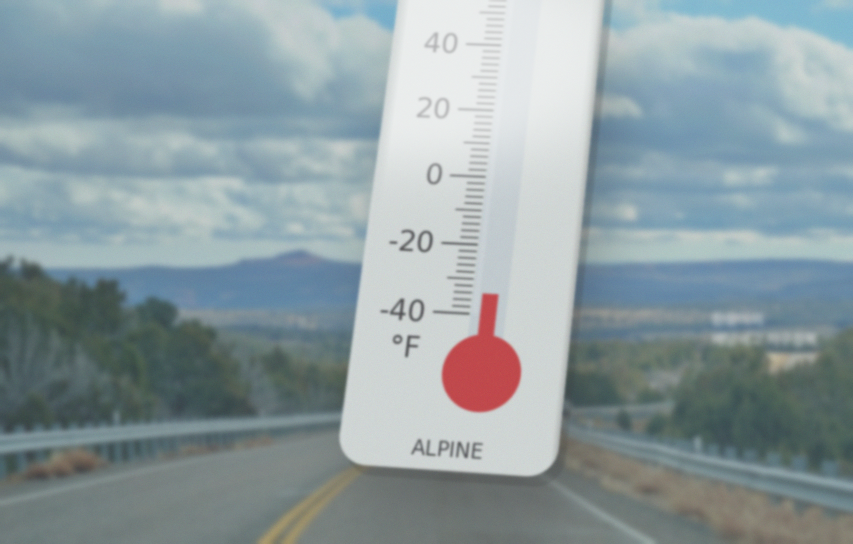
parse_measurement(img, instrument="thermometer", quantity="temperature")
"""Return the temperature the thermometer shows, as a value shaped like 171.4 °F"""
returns -34 °F
